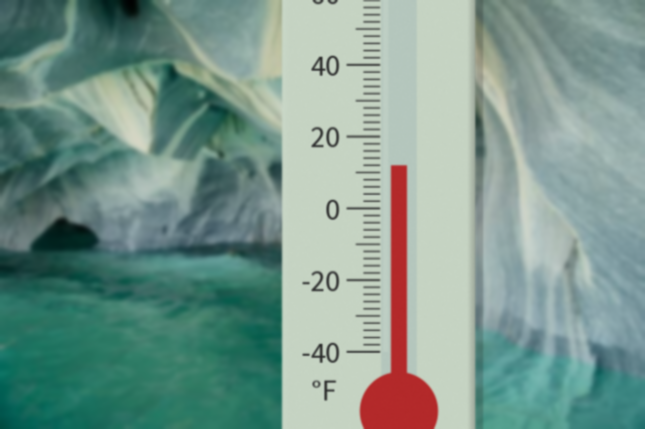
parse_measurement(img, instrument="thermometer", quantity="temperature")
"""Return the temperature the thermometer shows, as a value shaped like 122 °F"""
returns 12 °F
